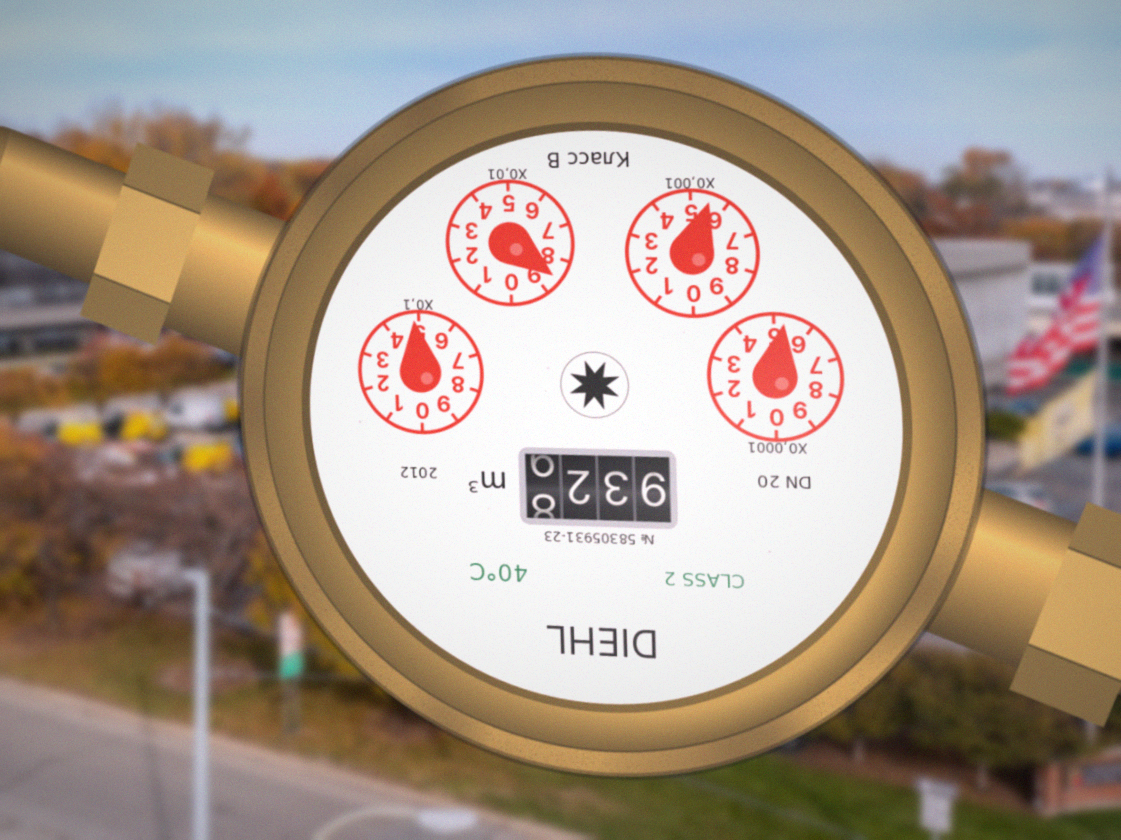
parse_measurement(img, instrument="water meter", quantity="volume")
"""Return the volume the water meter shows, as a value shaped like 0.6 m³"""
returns 9328.4855 m³
